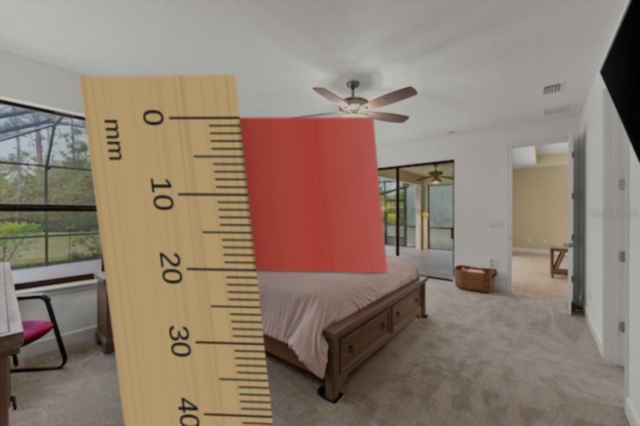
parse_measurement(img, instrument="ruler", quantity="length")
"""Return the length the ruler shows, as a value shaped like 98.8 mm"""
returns 20 mm
